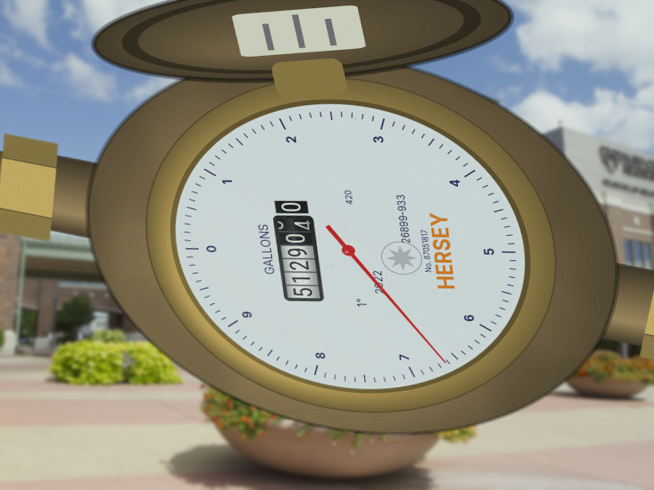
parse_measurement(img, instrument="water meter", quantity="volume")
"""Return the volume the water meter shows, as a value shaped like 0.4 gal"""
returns 5129036.6 gal
